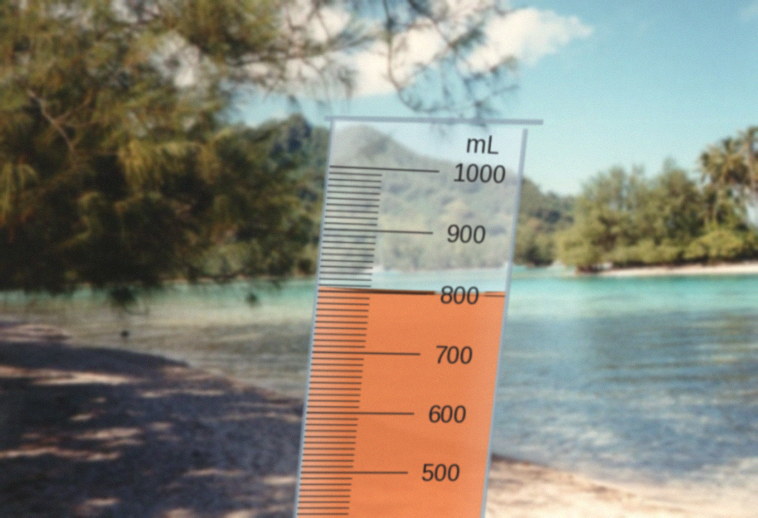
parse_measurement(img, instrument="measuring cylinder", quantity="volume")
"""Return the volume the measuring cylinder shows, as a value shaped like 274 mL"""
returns 800 mL
